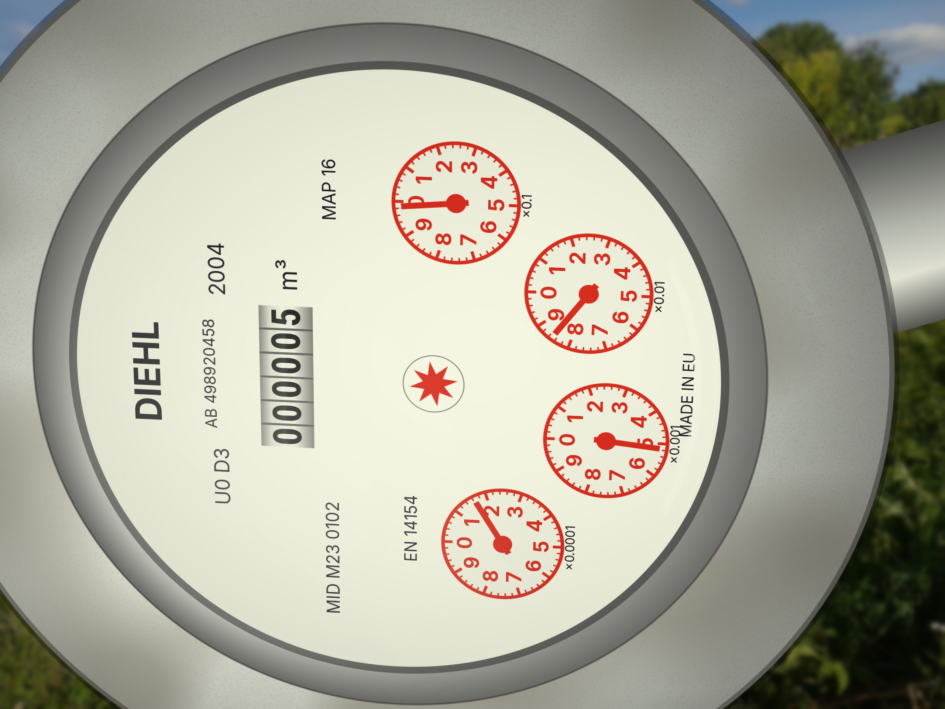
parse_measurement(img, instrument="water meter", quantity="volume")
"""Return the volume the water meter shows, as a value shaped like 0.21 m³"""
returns 4.9851 m³
